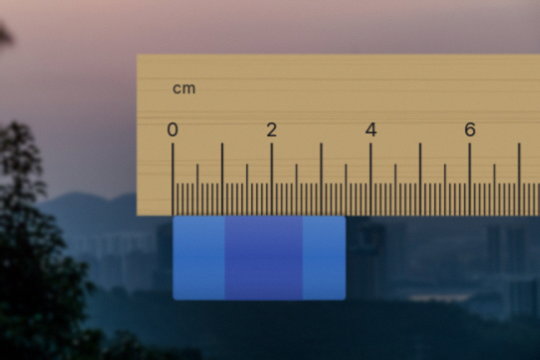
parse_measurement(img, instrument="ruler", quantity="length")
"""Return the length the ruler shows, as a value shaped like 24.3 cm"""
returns 3.5 cm
